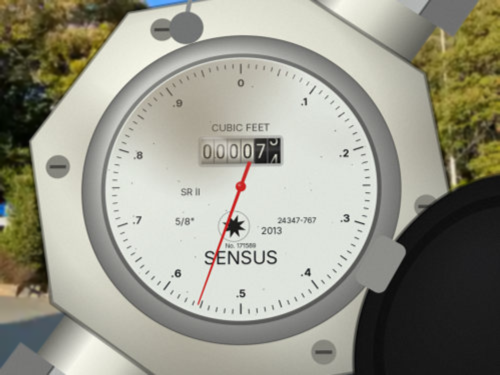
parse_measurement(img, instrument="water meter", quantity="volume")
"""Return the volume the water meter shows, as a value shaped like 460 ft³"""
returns 73.55 ft³
